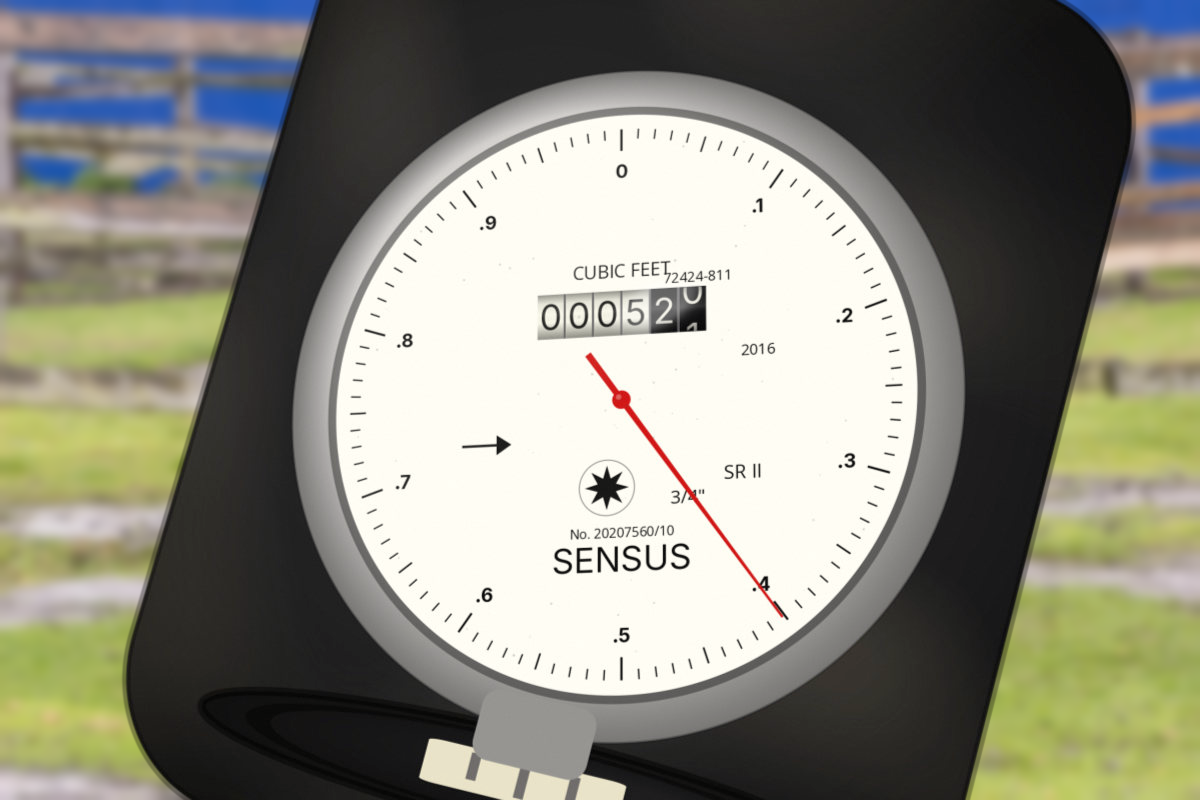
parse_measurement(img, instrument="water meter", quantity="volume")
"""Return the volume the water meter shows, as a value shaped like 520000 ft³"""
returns 520.40 ft³
